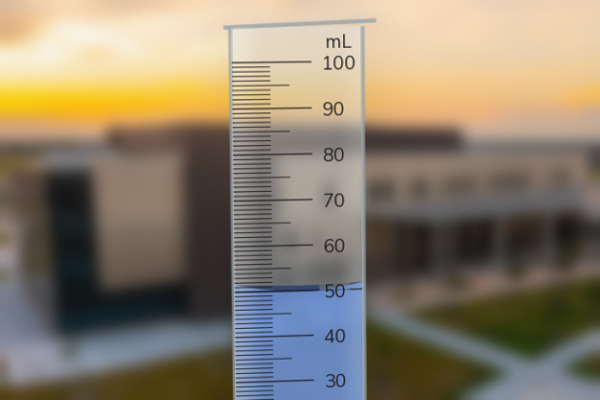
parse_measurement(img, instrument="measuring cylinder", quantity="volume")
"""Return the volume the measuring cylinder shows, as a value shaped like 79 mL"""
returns 50 mL
